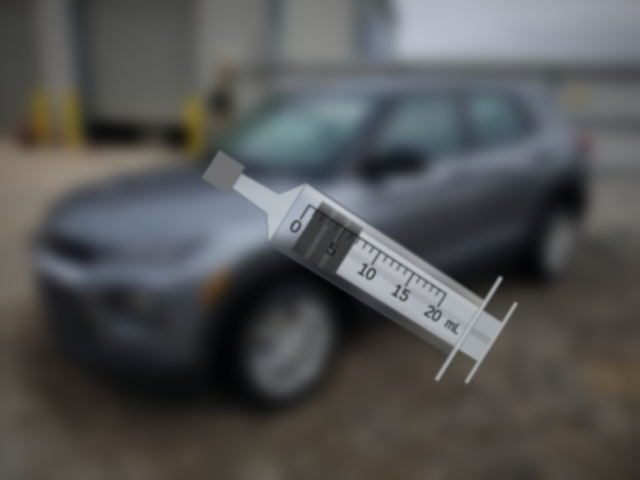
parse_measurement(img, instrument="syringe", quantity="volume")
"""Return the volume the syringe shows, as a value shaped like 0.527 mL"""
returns 1 mL
